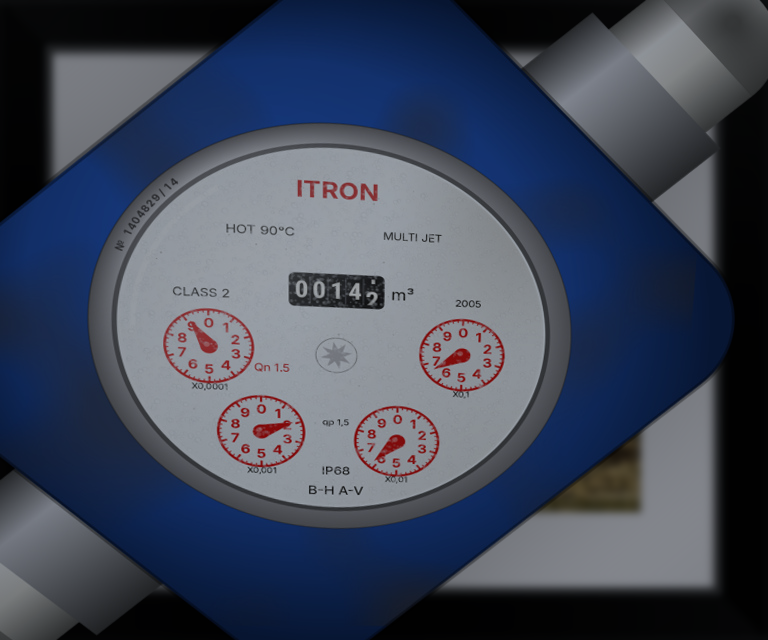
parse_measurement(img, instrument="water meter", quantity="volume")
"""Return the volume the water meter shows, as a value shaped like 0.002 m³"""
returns 141.6619 m³
